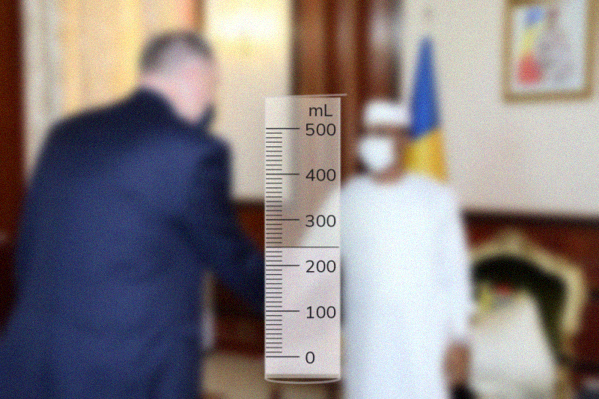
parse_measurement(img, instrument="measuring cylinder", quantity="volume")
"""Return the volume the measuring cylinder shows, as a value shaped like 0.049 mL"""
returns 240 mL
